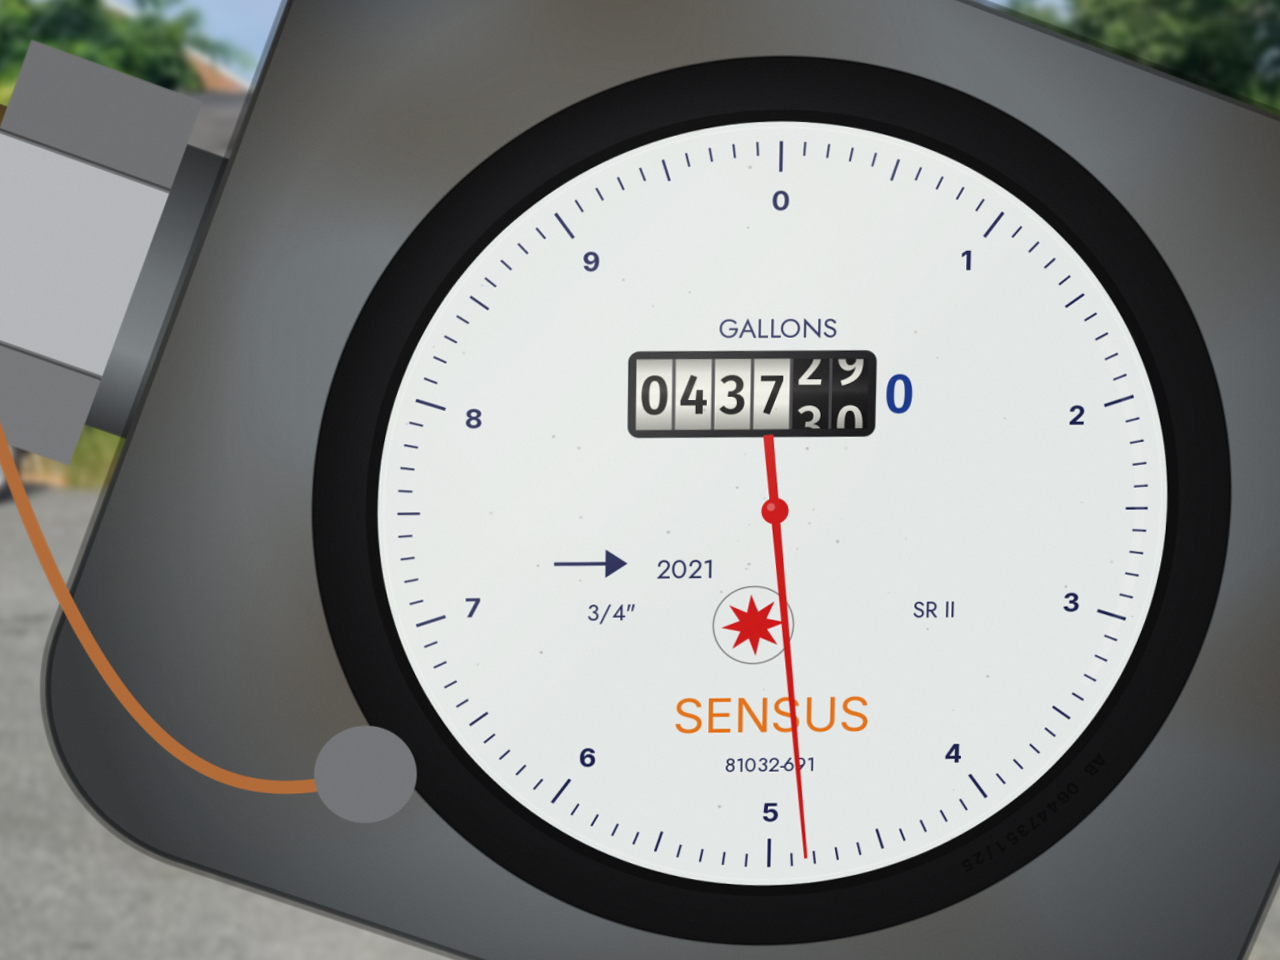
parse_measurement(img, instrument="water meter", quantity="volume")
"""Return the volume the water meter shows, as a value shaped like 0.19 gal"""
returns 437294.8 gal
